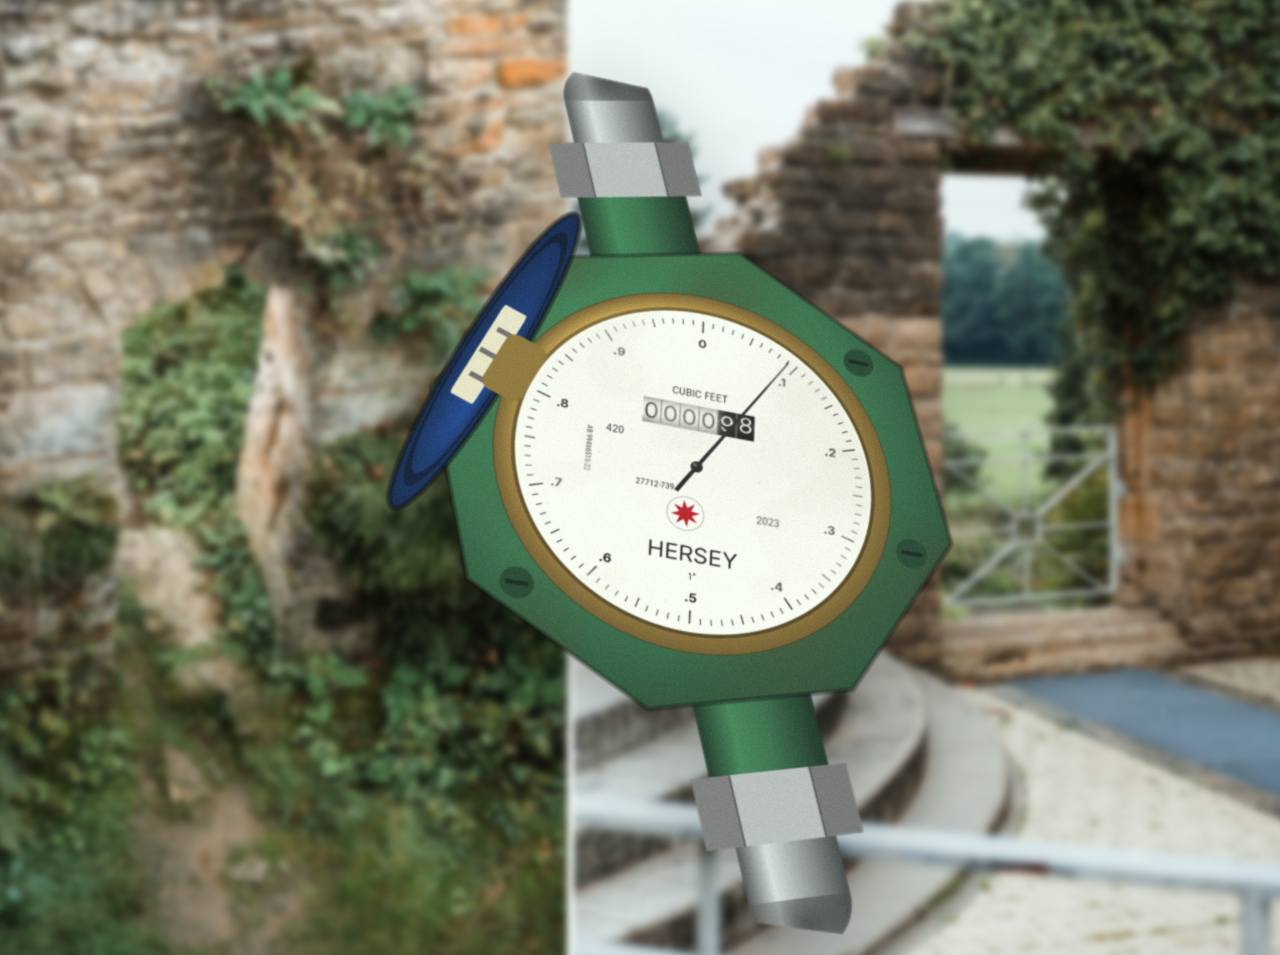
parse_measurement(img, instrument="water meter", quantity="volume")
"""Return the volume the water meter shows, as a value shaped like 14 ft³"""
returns 98.09 ft³
